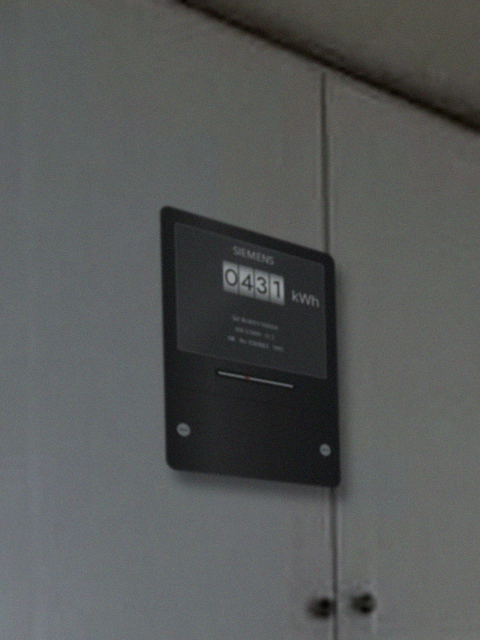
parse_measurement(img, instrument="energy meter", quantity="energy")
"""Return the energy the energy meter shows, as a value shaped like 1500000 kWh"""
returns 431 kWh
